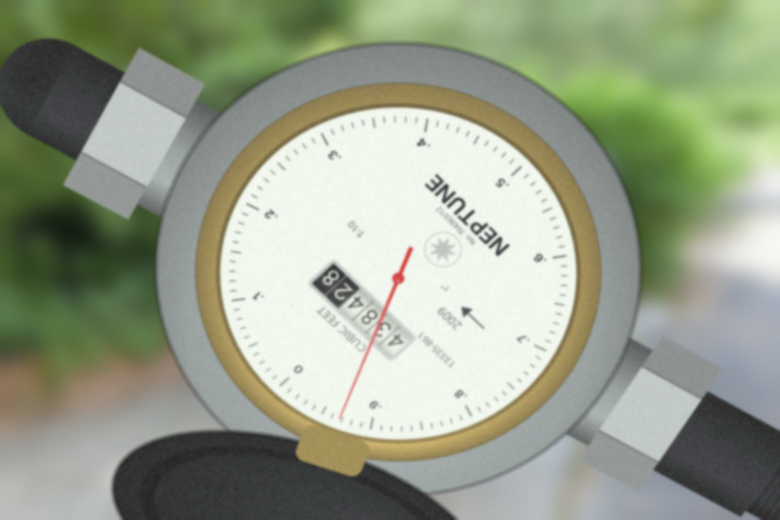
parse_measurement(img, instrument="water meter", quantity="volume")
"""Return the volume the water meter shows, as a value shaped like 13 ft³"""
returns 438427.93 ft³
